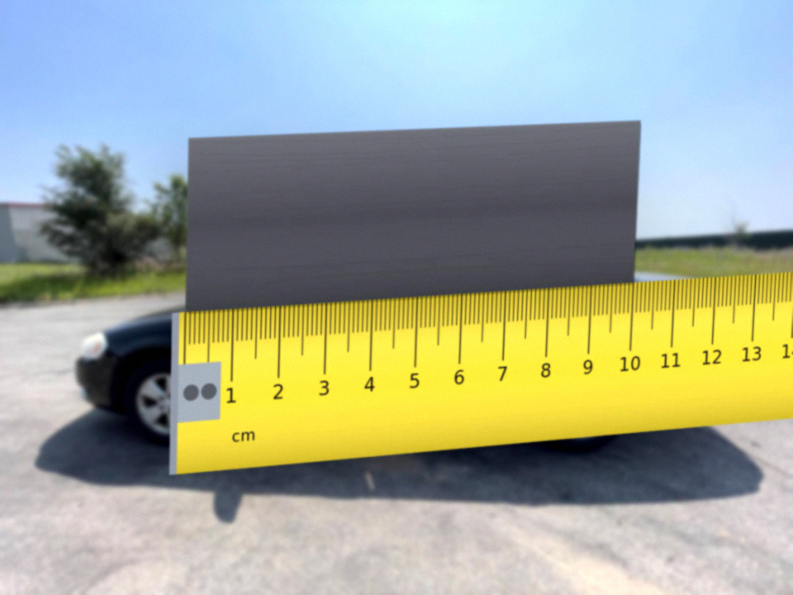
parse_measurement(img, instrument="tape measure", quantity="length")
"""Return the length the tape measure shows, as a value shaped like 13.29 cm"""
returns 10 cm
